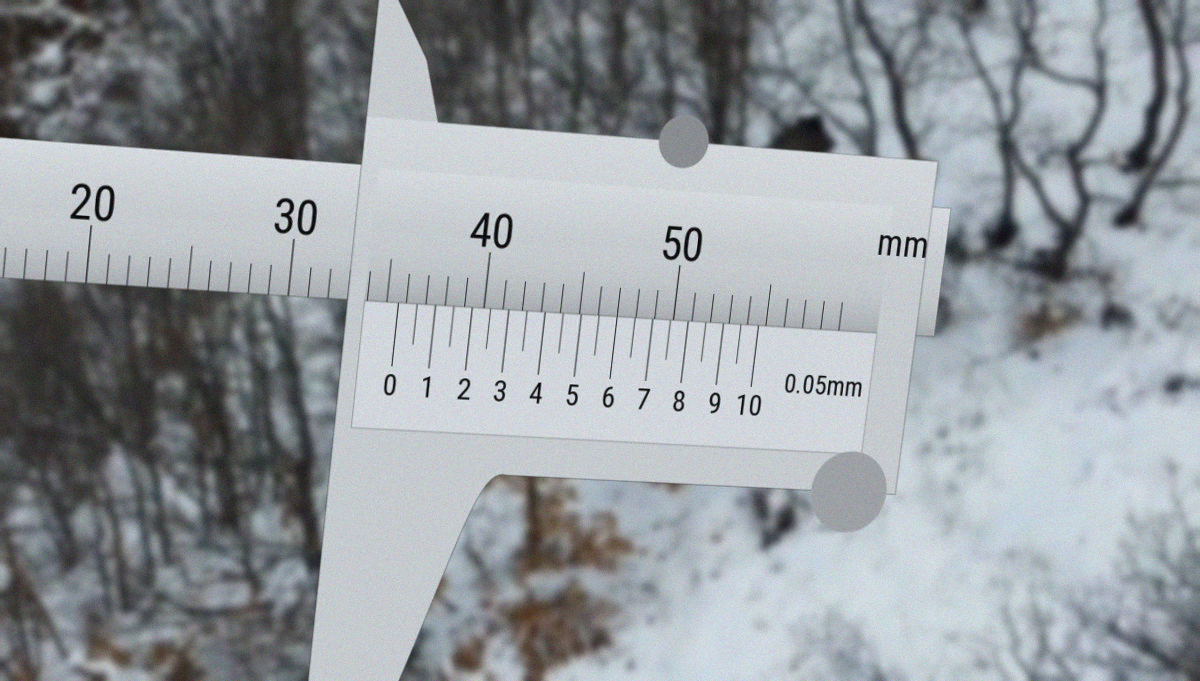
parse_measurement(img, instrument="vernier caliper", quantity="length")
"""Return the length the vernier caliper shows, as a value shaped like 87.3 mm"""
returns 35.6 mm
